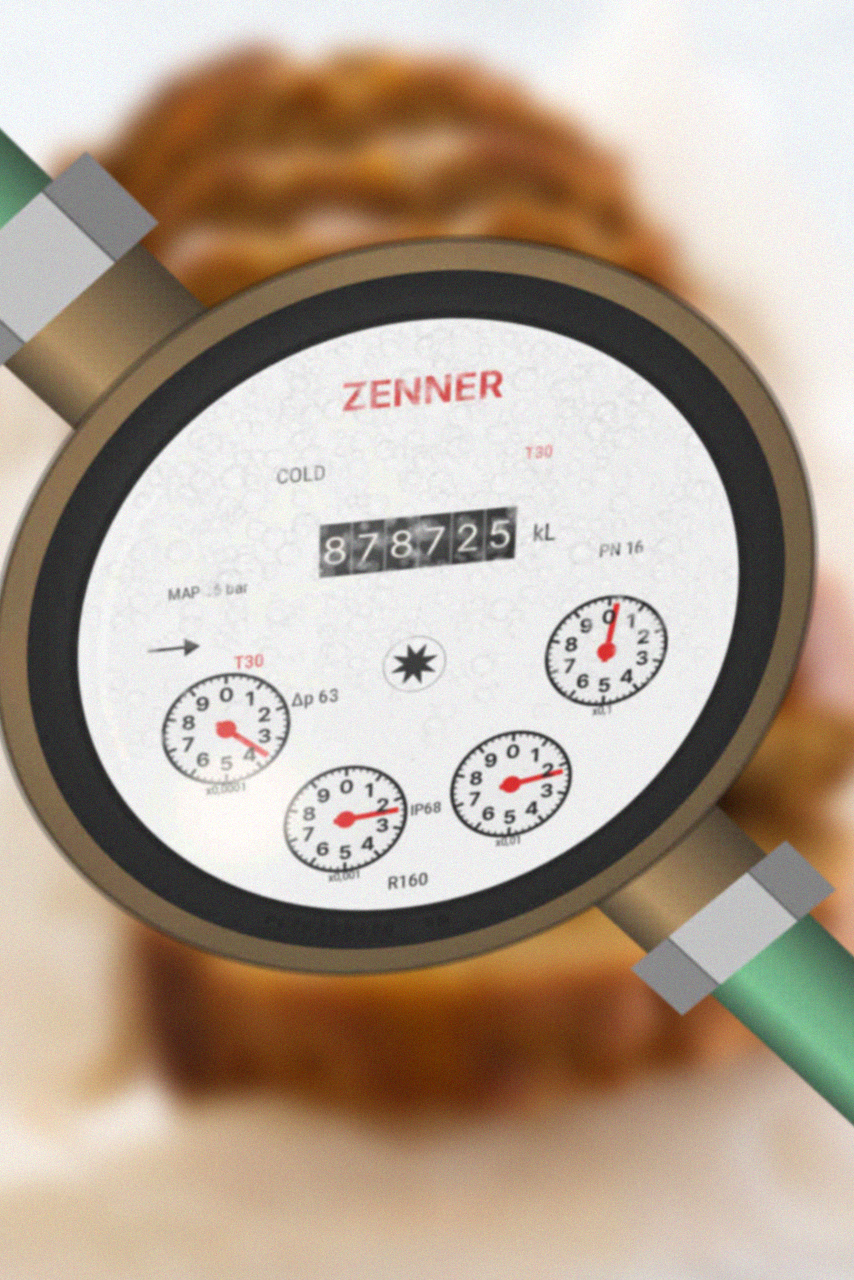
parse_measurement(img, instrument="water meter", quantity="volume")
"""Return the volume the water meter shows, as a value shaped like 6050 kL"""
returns 878725.0223 kL
